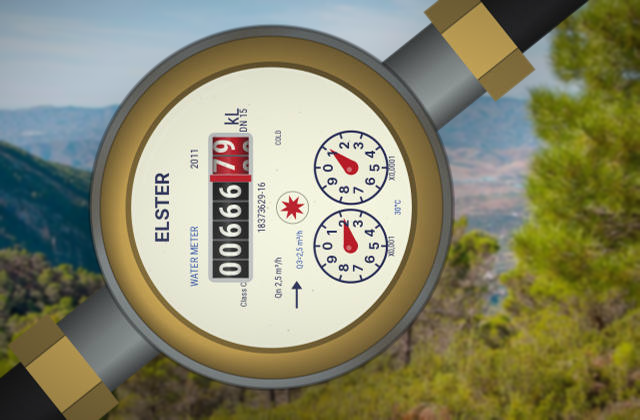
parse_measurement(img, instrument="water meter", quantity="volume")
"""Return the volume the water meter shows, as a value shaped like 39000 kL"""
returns 666.7921 kL
